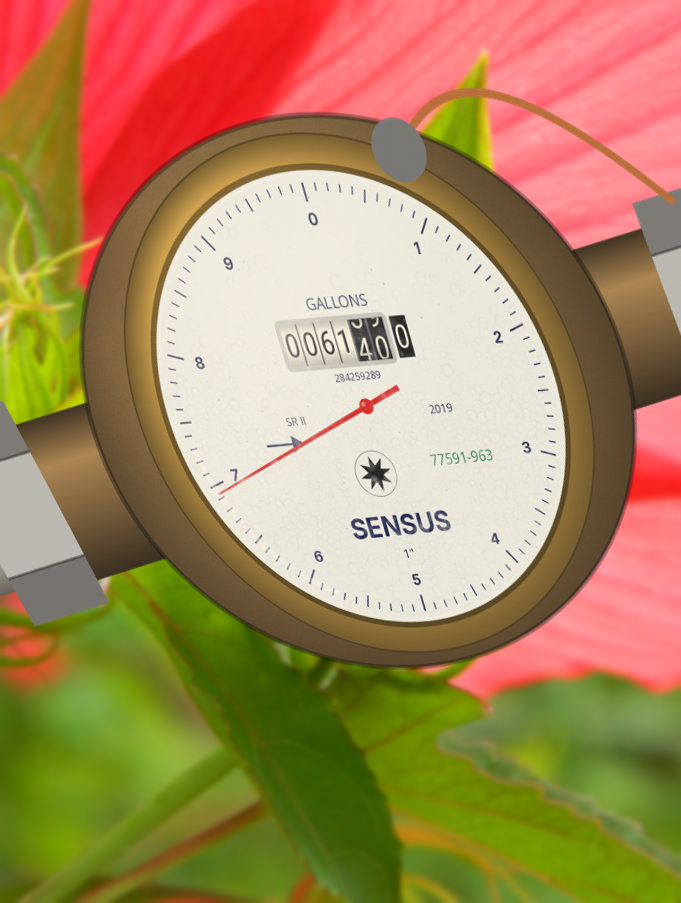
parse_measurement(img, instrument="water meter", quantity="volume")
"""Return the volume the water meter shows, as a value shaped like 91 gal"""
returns 61396.9 gal
